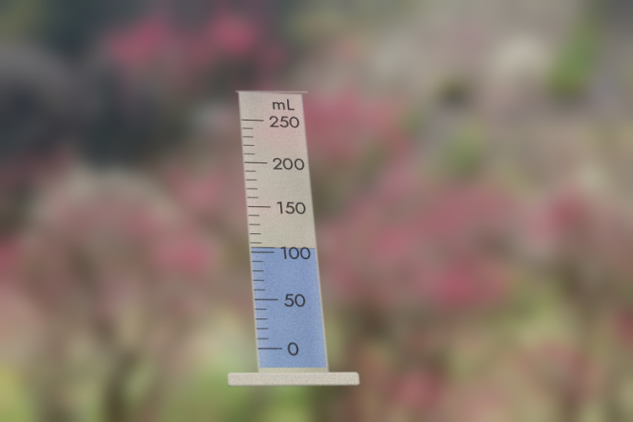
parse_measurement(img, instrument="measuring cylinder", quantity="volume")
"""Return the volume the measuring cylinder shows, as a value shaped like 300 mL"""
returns 105 mL
